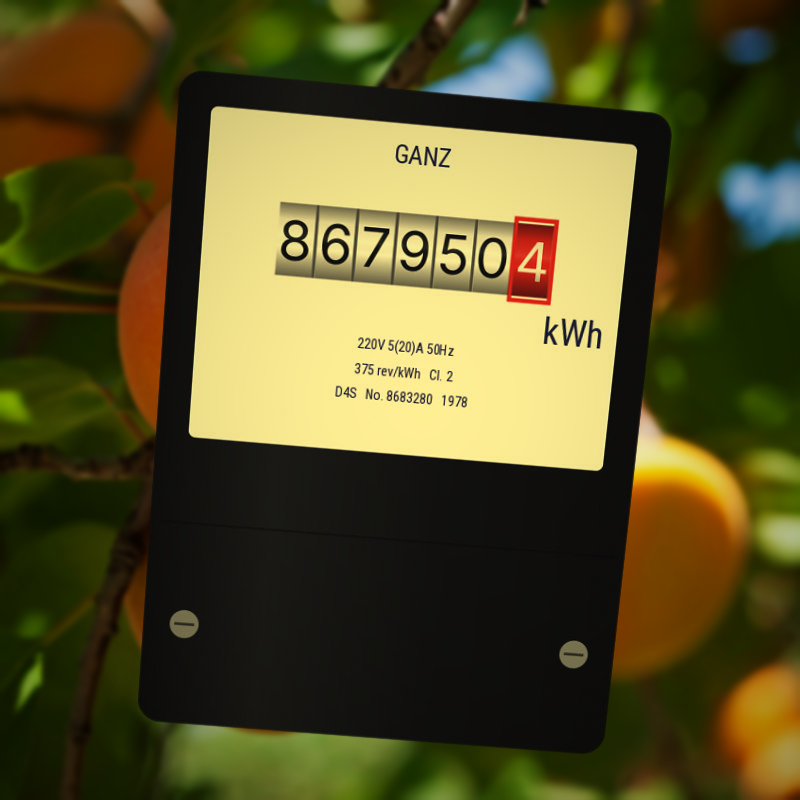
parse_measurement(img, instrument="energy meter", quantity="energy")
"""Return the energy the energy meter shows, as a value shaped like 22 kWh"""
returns 867950.4 kWh
